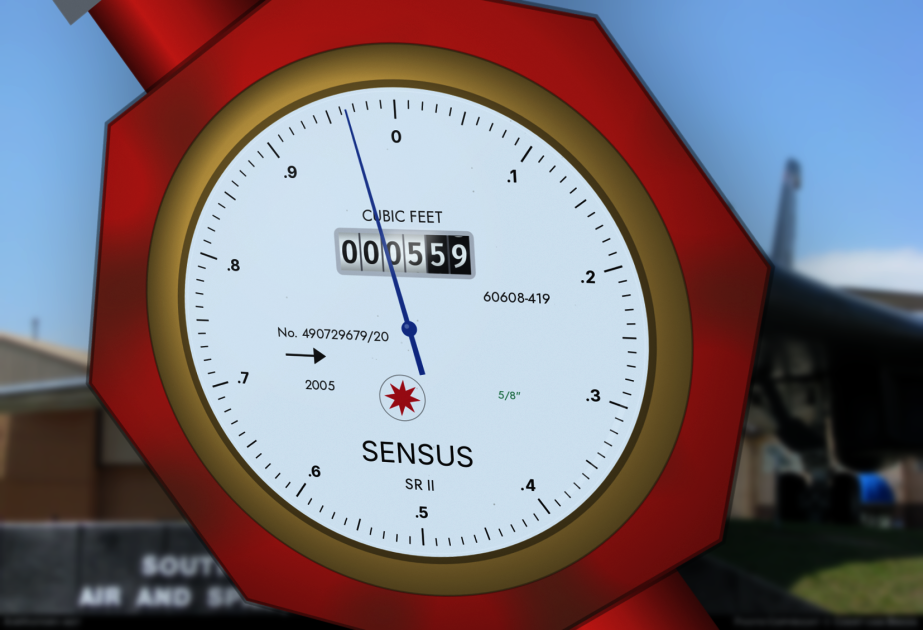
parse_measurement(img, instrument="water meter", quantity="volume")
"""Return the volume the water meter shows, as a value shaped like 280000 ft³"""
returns 558.96 ft³
